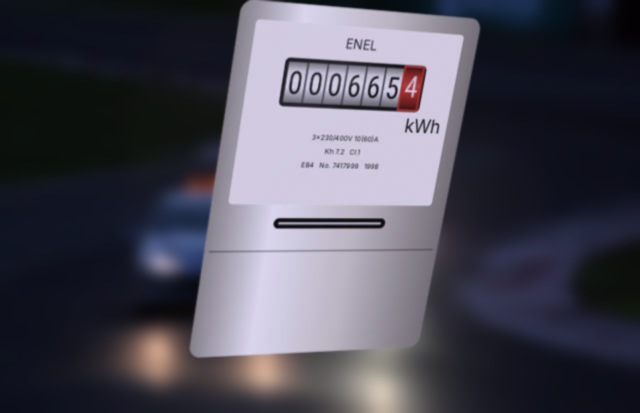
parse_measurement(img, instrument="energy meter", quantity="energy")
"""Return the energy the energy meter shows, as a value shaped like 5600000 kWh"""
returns 665.4 kWh
